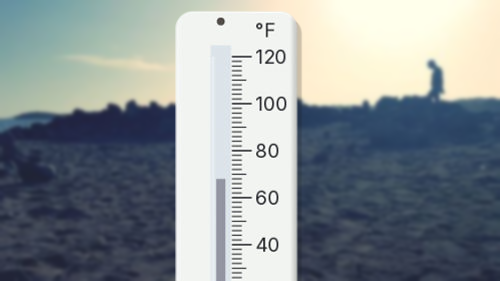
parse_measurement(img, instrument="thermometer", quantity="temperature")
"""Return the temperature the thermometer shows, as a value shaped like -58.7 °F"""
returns 68 °F
